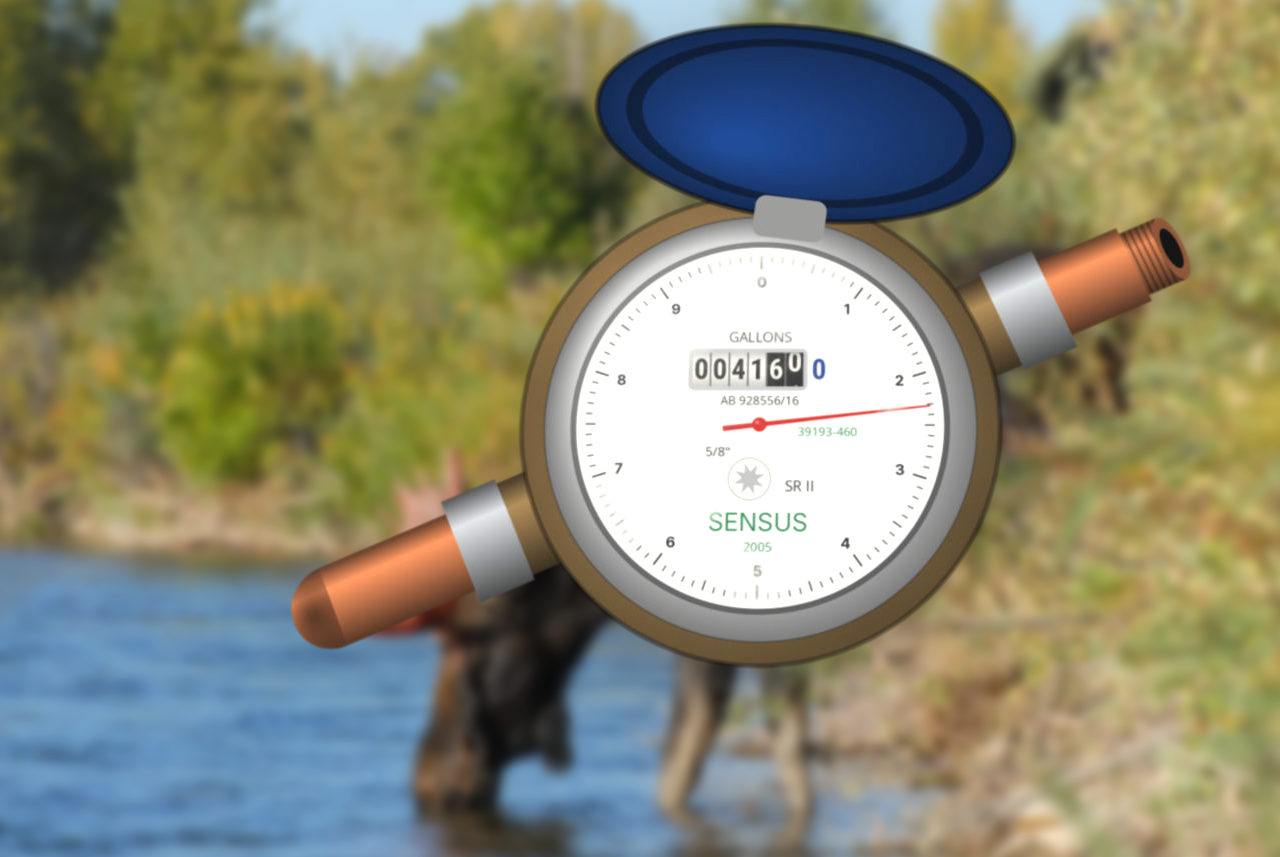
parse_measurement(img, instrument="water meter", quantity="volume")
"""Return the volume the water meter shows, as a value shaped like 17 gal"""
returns 41602.3 gal
